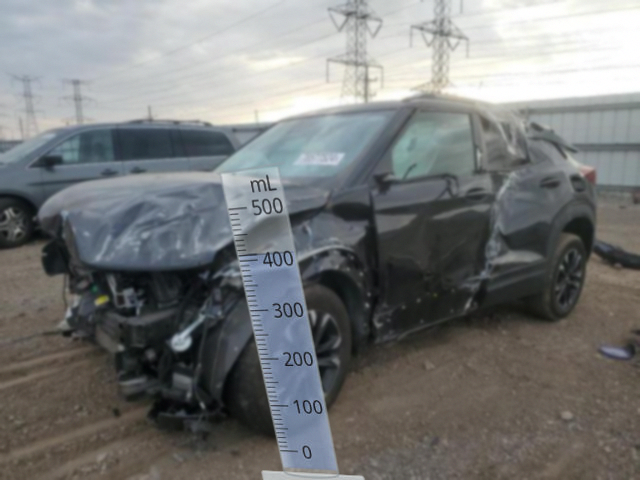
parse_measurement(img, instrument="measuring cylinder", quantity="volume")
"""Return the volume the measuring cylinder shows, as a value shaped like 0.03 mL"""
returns 410 mL
